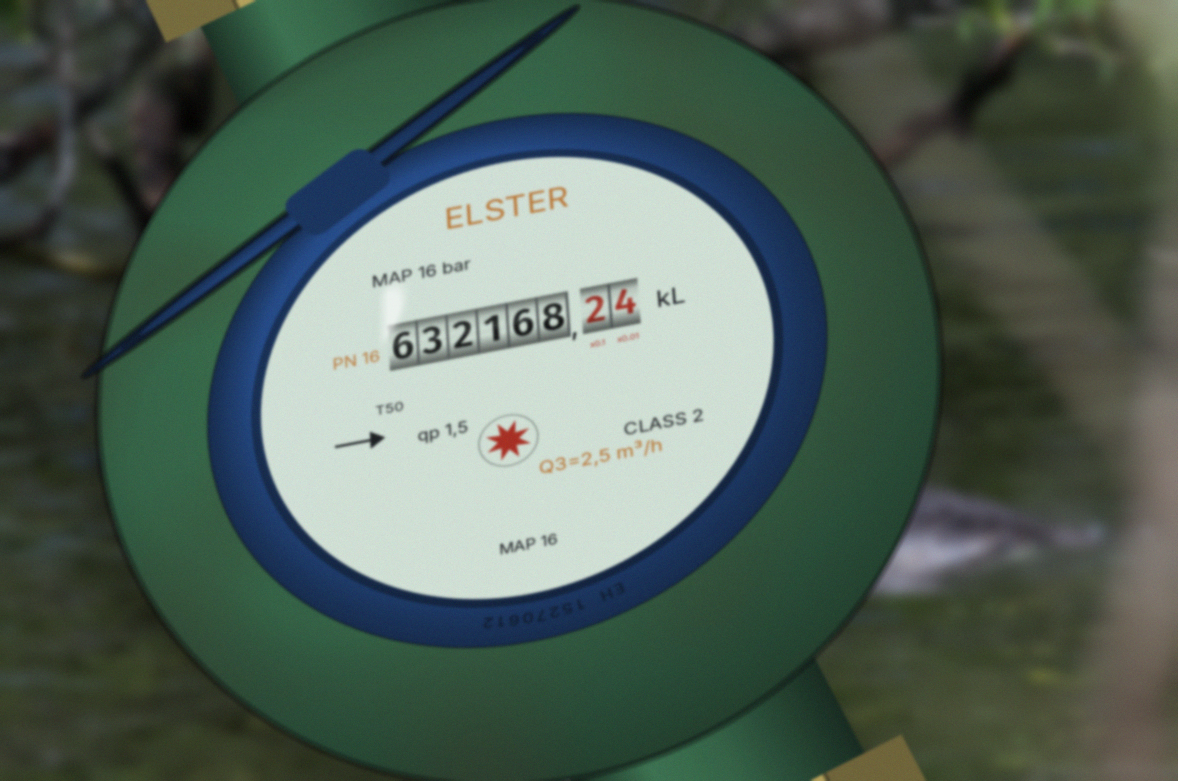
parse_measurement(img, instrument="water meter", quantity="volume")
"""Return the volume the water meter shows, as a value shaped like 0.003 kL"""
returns 632168.24 kL
